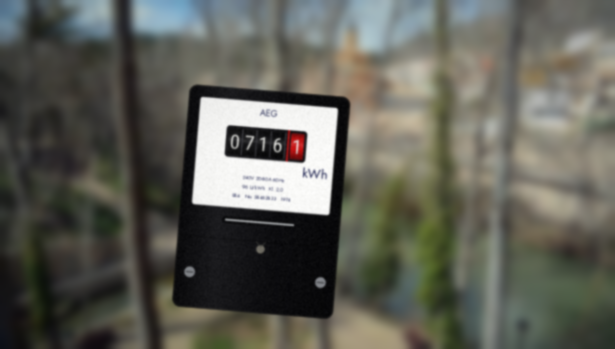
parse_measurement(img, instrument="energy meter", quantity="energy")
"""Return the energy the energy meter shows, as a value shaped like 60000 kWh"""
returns 716.1 kWh
